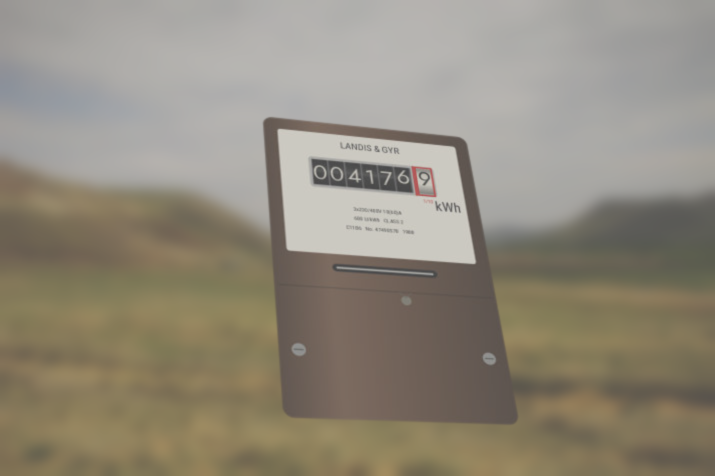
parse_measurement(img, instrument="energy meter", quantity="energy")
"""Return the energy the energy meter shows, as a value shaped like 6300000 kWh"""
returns 4176.9 kWh
